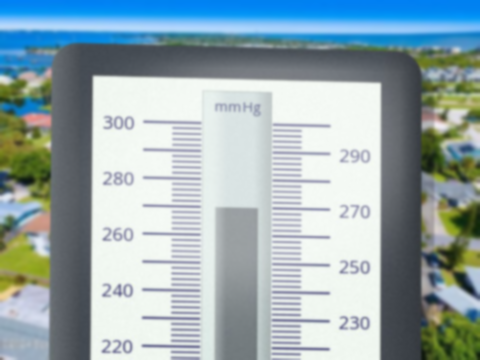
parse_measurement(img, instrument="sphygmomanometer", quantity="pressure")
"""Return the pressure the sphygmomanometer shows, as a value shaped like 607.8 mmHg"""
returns 270 mmHg
